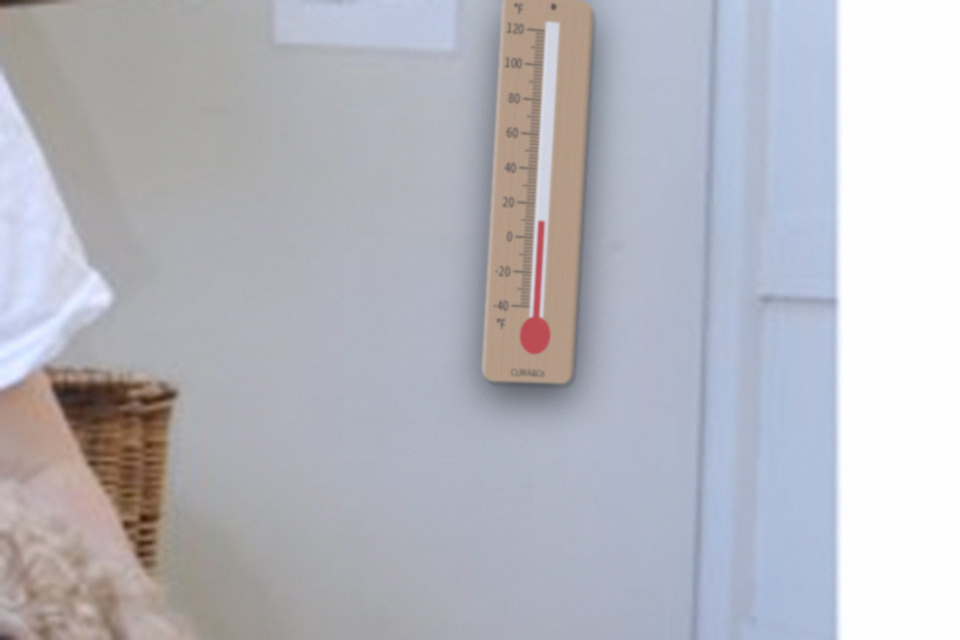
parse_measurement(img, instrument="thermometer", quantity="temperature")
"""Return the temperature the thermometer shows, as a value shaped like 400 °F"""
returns 10 °F
